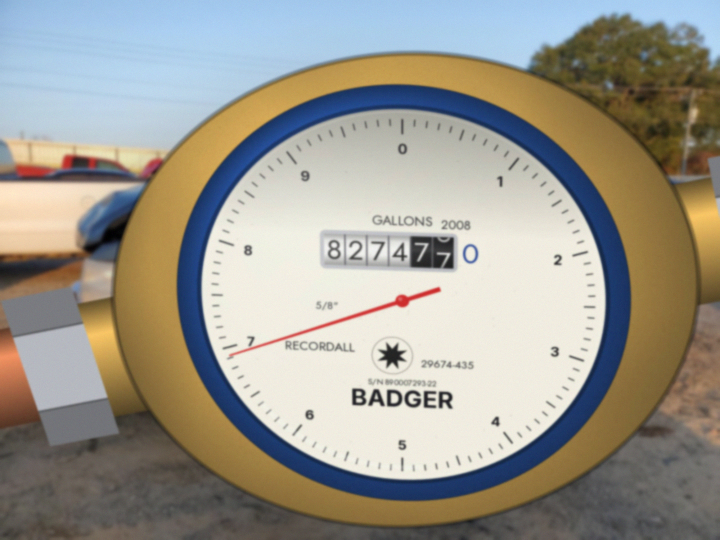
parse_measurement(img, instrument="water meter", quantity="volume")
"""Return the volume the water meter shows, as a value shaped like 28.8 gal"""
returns 8274766.9 gal
